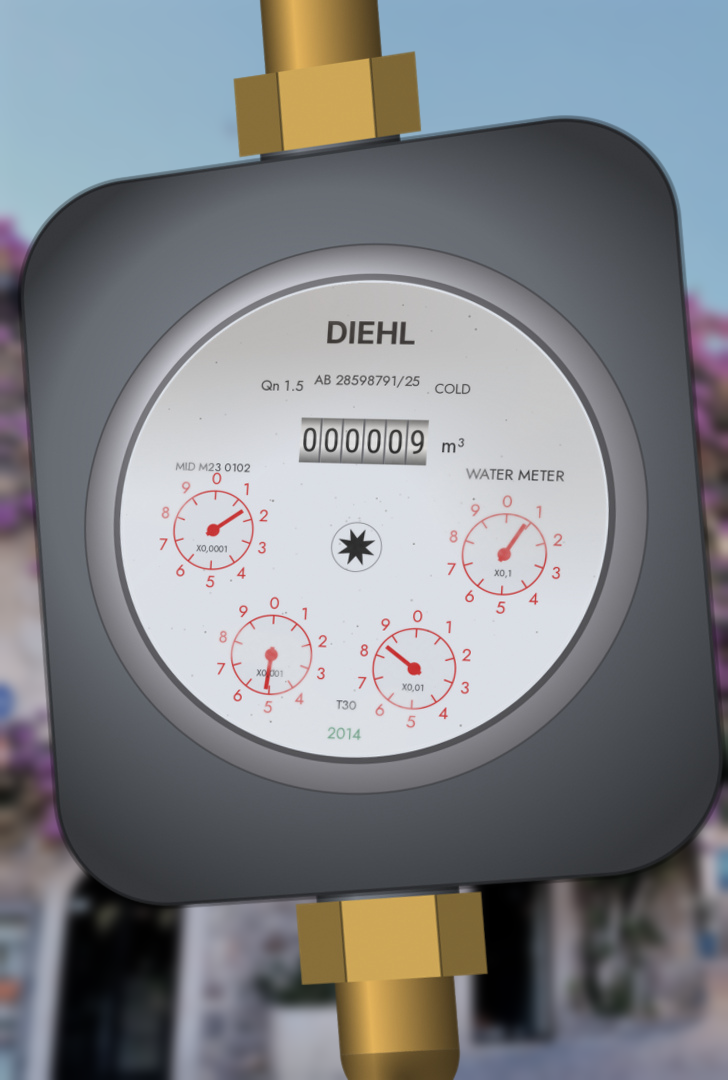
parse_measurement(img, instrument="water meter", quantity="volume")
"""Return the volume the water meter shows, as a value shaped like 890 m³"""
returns 9.0851 m³
